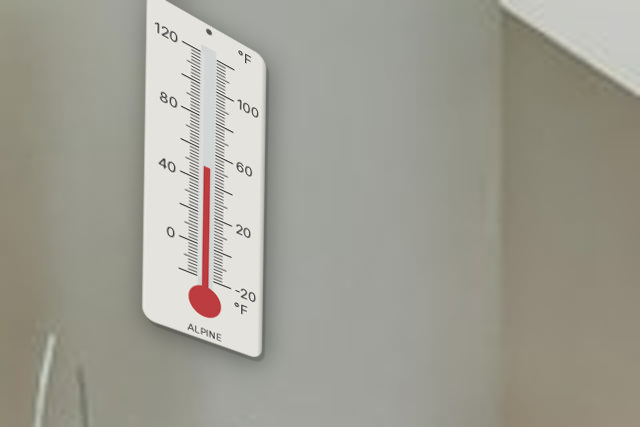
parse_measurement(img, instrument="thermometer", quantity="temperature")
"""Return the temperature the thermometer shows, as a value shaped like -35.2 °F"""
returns 50 °F
